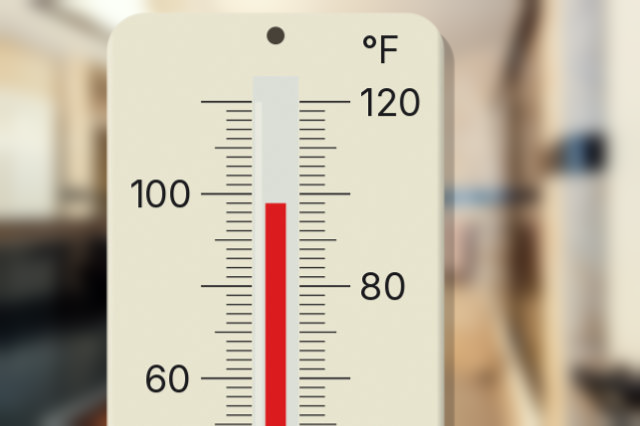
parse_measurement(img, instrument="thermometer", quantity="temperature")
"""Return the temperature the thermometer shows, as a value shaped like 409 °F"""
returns 98 °F
